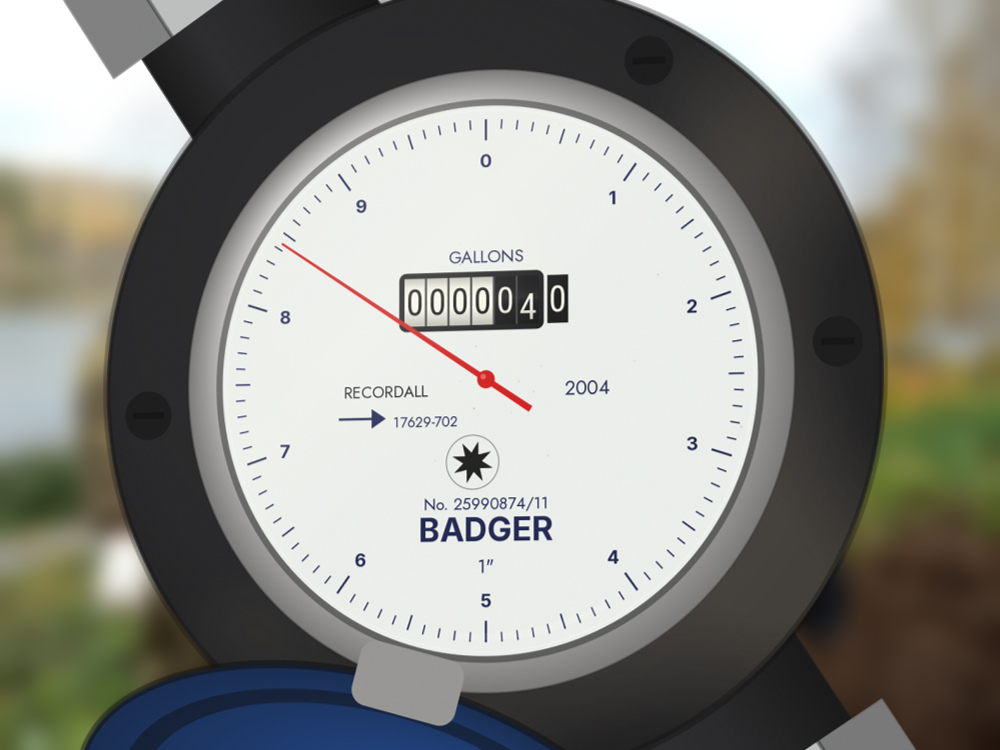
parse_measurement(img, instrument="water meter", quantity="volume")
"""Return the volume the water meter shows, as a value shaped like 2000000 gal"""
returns 38.4 gal
